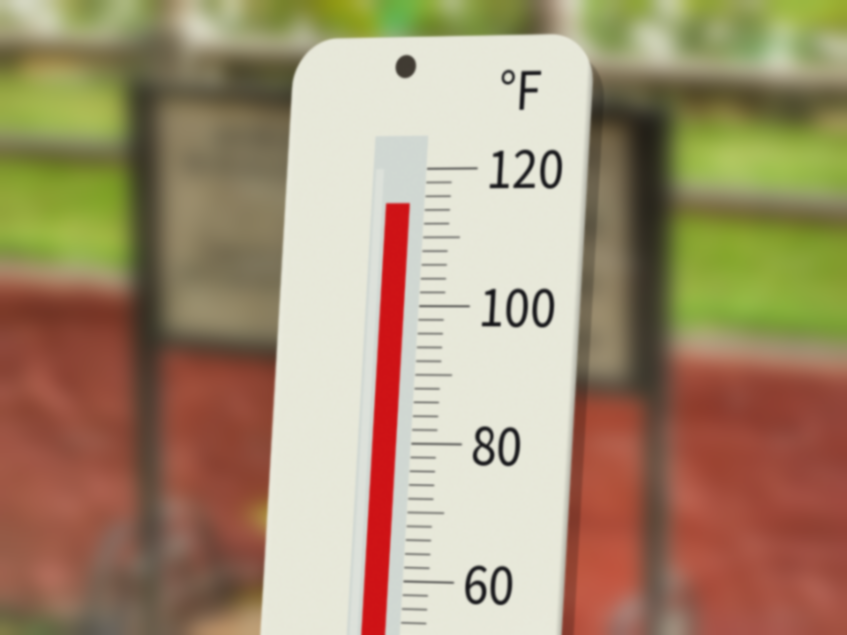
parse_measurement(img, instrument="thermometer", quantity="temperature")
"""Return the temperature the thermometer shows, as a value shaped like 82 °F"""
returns 115 °F
